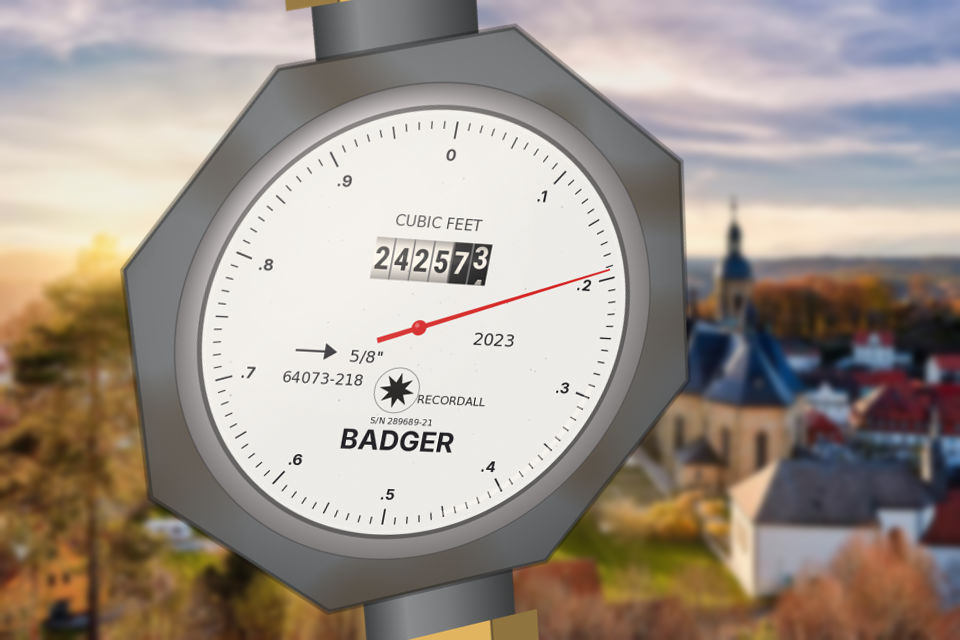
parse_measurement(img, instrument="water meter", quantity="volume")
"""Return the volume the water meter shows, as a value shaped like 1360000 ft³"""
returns 242573.19 ft³
